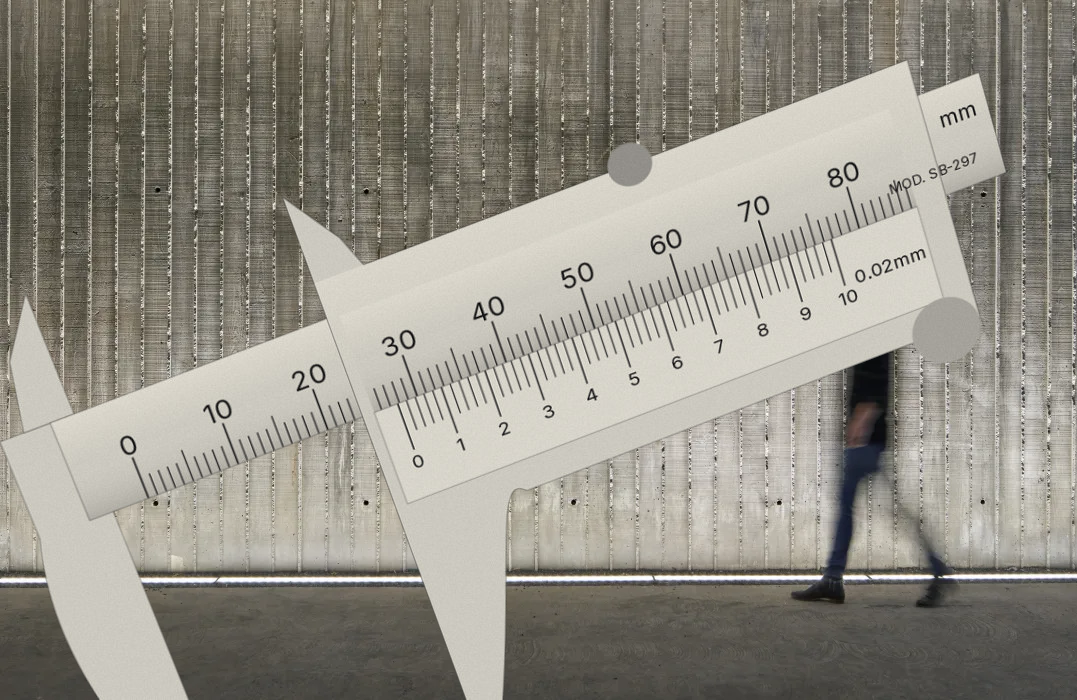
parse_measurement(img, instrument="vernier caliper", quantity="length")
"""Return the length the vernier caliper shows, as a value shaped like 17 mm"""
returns 27.8 mm
